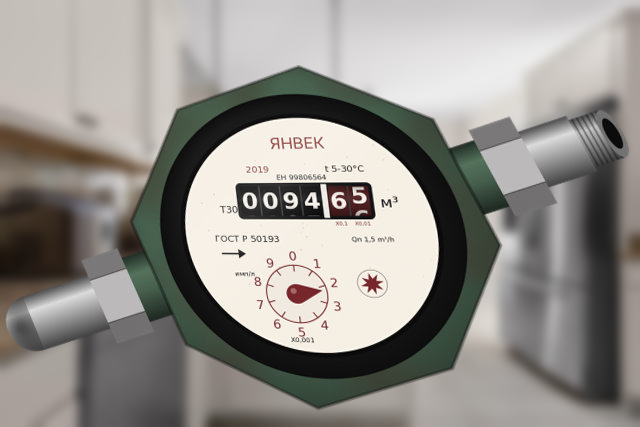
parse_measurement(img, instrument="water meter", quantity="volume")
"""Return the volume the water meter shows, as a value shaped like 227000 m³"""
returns 94.652 m³
